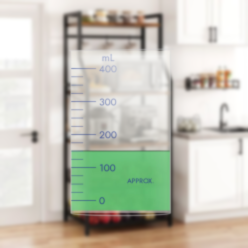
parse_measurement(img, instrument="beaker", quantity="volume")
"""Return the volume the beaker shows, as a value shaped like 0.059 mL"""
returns 150 mL
